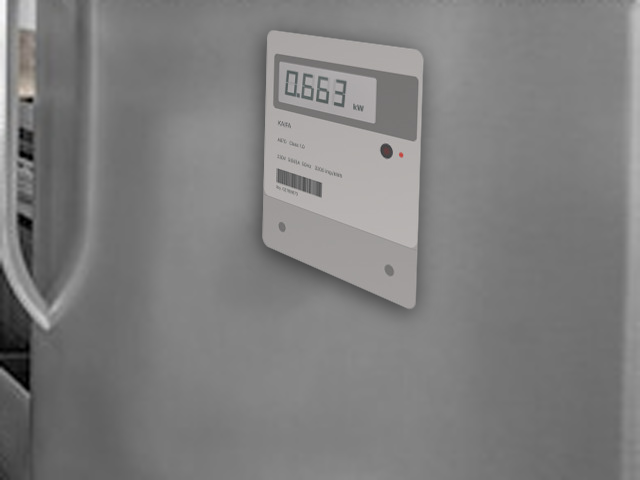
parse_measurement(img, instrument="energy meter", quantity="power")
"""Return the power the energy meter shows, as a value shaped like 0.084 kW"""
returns 0.663 kW
